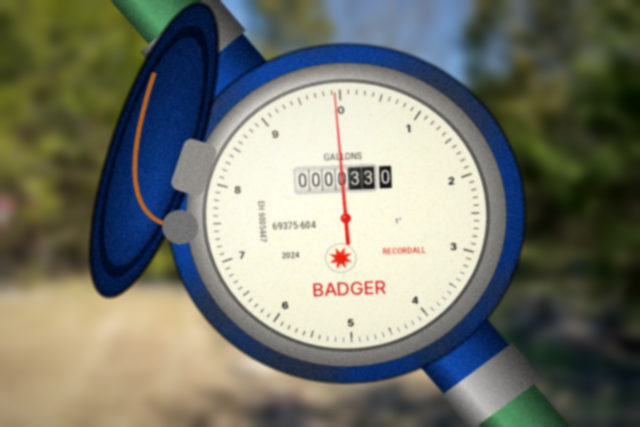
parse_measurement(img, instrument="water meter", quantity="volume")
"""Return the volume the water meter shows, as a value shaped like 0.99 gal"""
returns 329.9 gal
